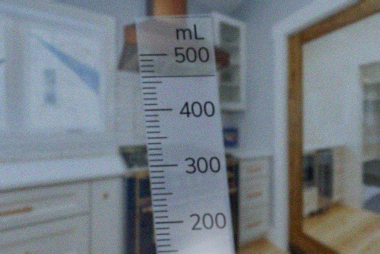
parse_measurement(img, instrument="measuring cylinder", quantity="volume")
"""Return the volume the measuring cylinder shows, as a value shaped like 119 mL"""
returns 460 mL
